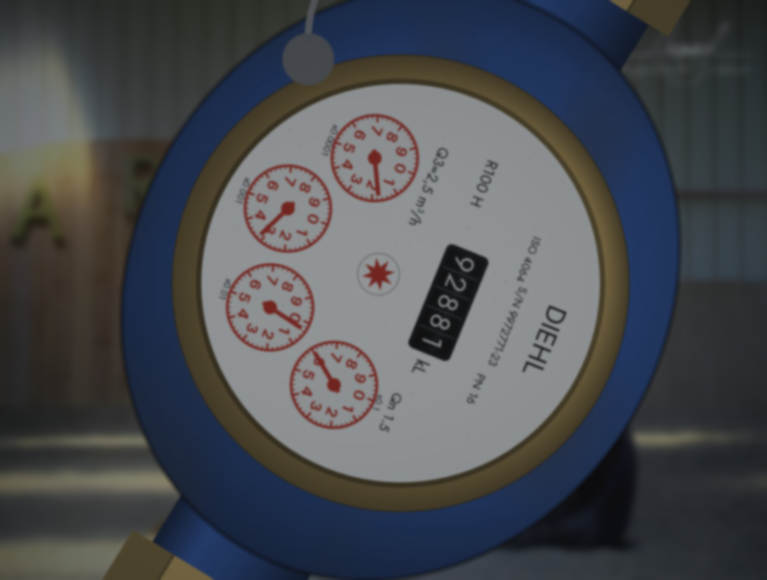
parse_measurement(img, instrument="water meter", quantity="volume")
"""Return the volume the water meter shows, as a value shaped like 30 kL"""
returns 92881.6031 kL
